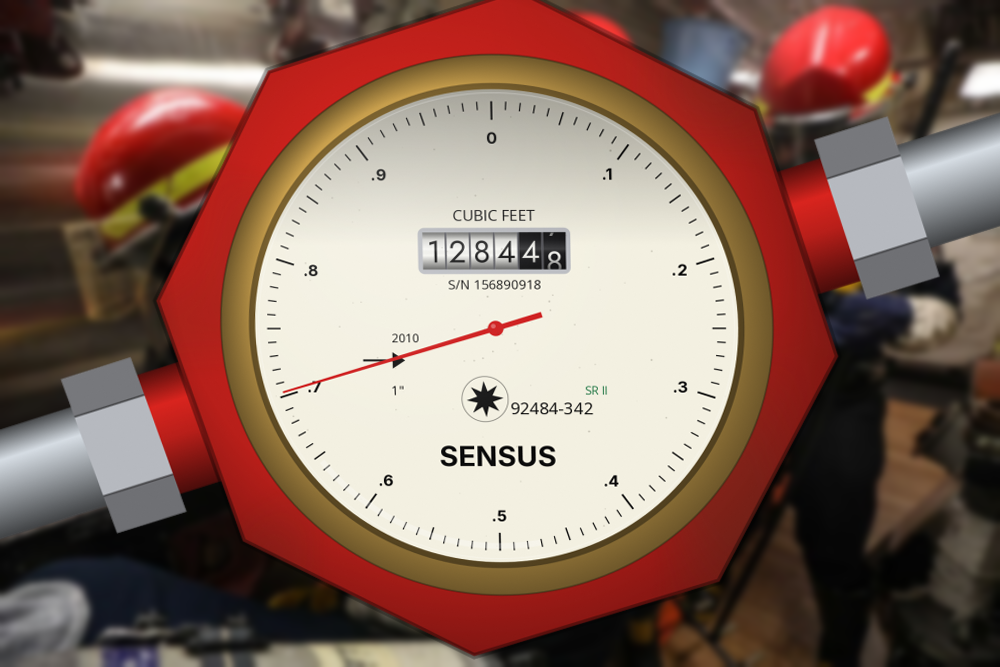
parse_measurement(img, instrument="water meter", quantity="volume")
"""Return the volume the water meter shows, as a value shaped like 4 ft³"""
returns 128447.70 ft³
